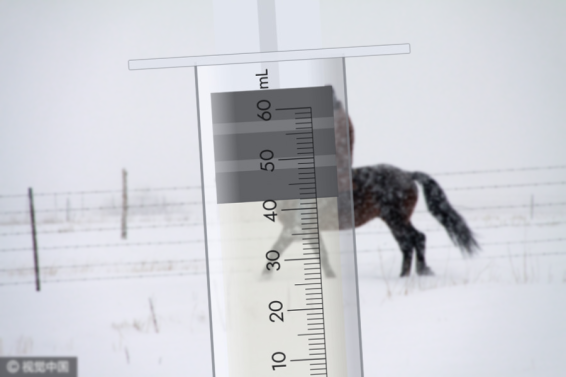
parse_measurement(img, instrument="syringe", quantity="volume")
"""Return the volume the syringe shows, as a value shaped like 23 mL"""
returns 42 mL
